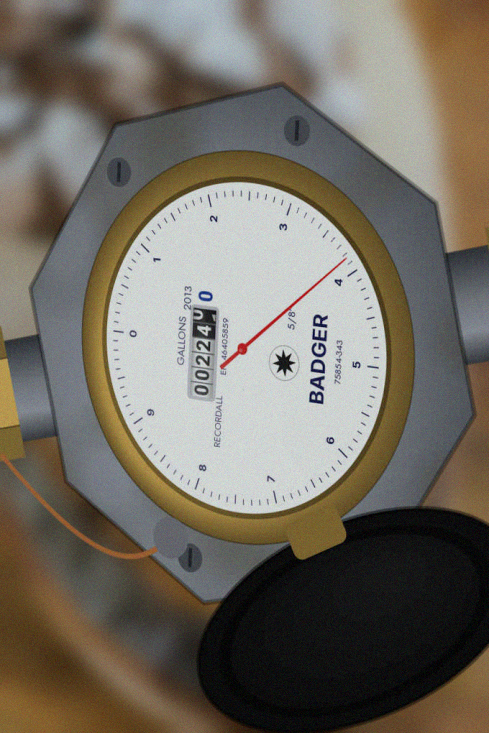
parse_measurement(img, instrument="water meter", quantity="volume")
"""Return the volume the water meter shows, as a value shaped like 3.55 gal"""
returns 22403.8 gal
